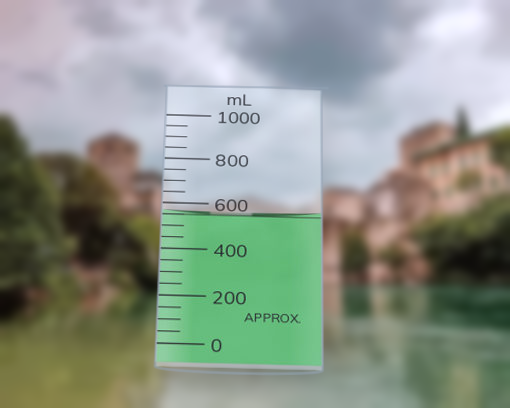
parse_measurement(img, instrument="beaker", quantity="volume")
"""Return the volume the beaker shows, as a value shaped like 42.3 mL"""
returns 550 mL
